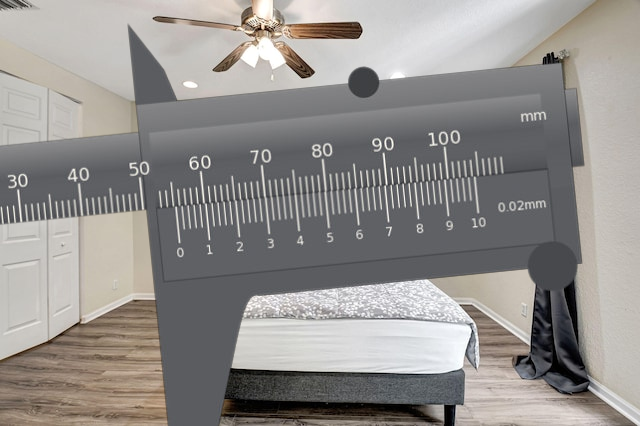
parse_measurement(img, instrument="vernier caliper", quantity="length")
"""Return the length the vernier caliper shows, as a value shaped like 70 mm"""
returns 55.4 mm
